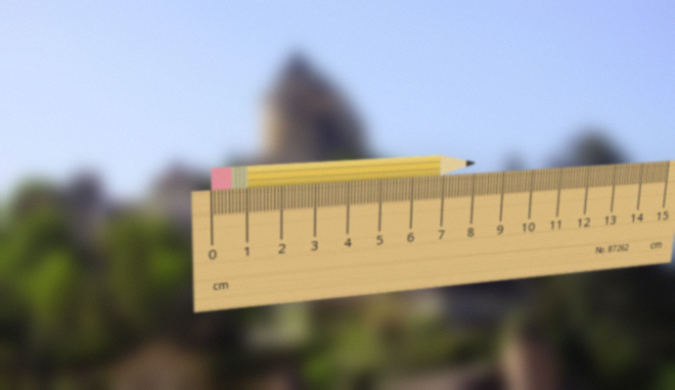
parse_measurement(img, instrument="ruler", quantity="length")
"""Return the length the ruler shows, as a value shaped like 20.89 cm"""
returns 8 cm
